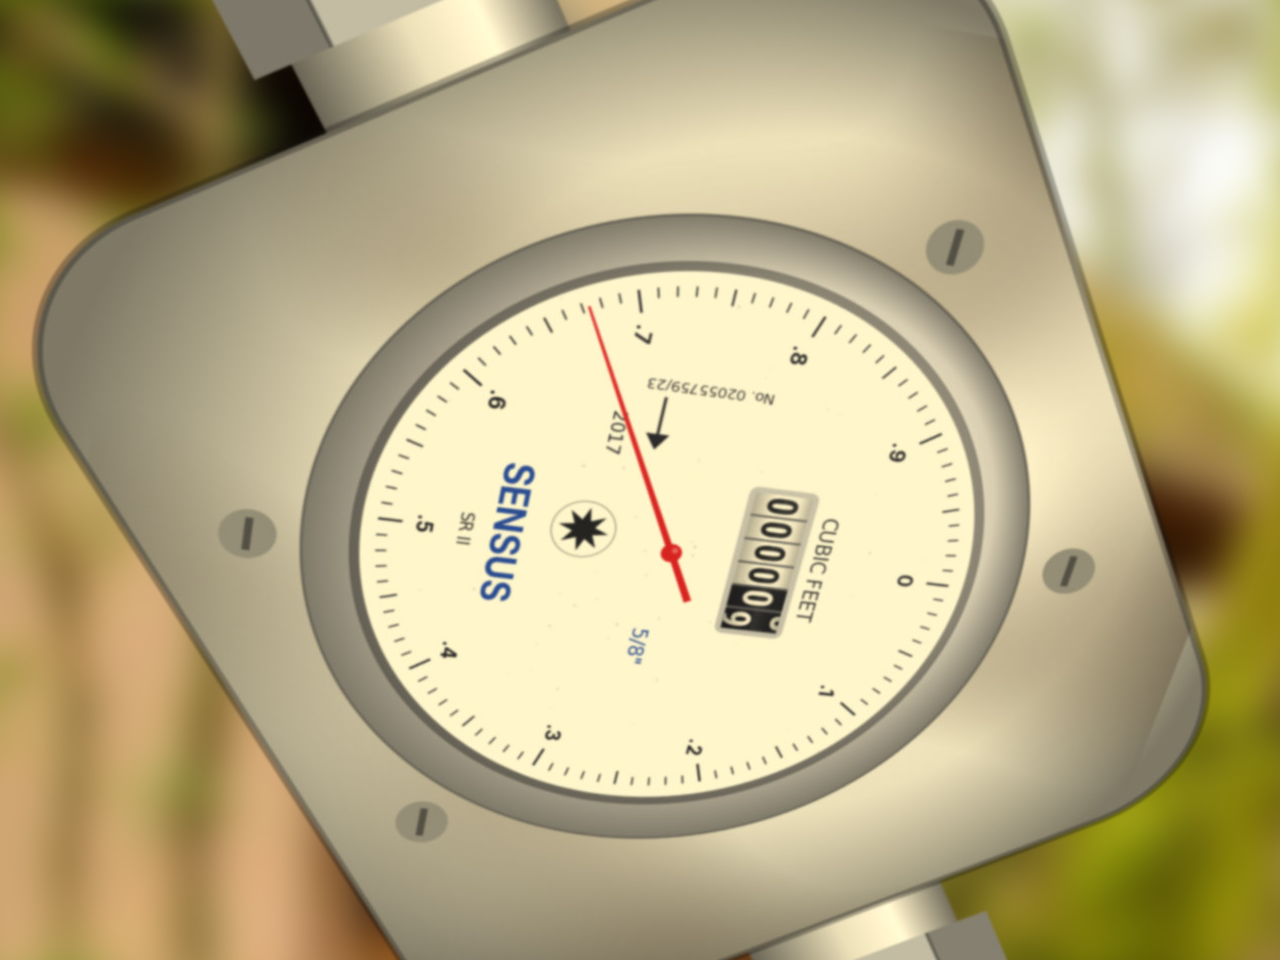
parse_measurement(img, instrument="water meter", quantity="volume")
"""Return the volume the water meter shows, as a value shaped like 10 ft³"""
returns 8.67 ft³
